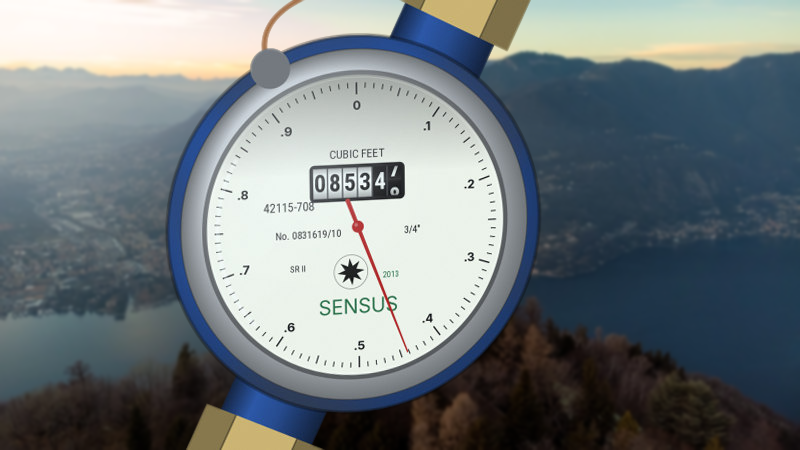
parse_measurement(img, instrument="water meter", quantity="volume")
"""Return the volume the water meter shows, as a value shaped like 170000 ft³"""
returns 85347.44 ft³
